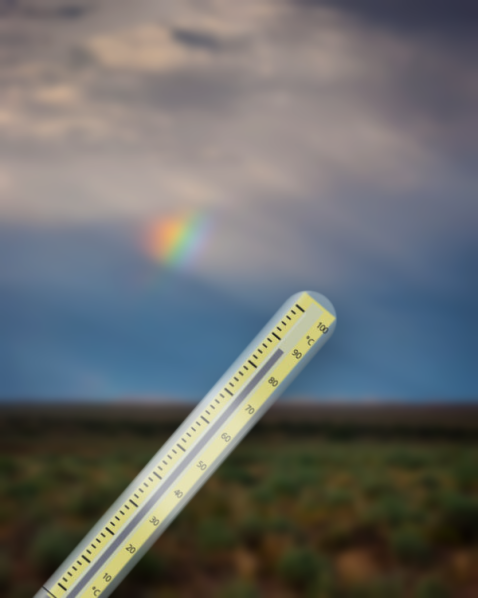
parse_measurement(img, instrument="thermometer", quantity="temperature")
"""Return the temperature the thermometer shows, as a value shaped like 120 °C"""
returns 88 °C
